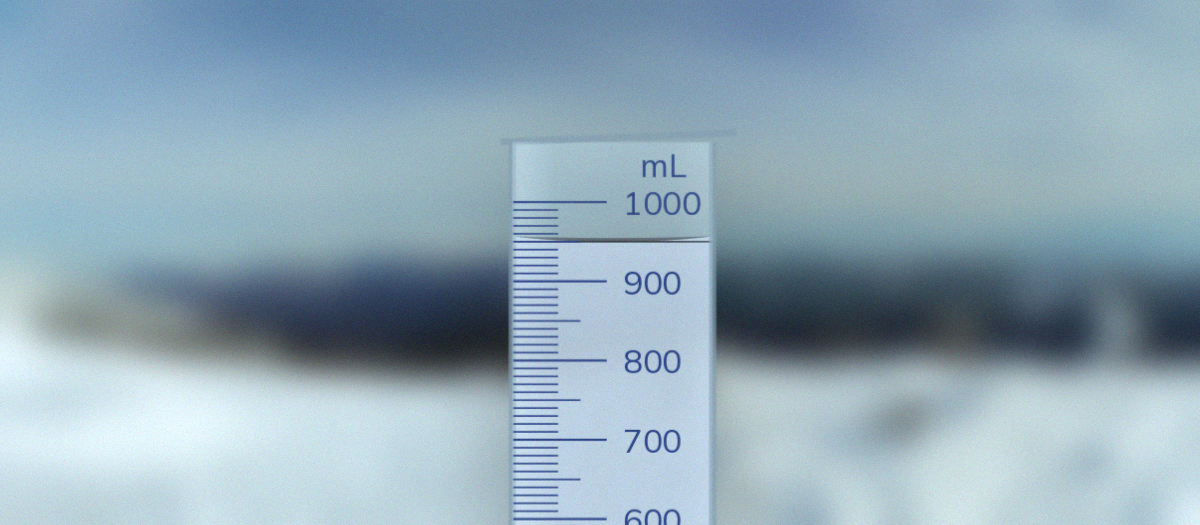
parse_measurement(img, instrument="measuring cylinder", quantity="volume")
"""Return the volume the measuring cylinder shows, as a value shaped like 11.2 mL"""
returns 950 mL
